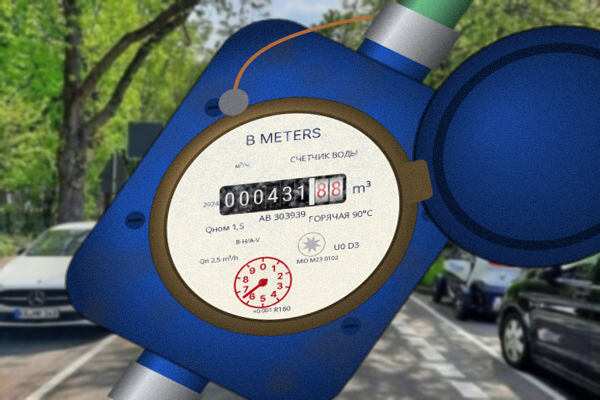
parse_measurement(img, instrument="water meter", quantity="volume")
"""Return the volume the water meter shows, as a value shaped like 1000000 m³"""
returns 431.886 m³
